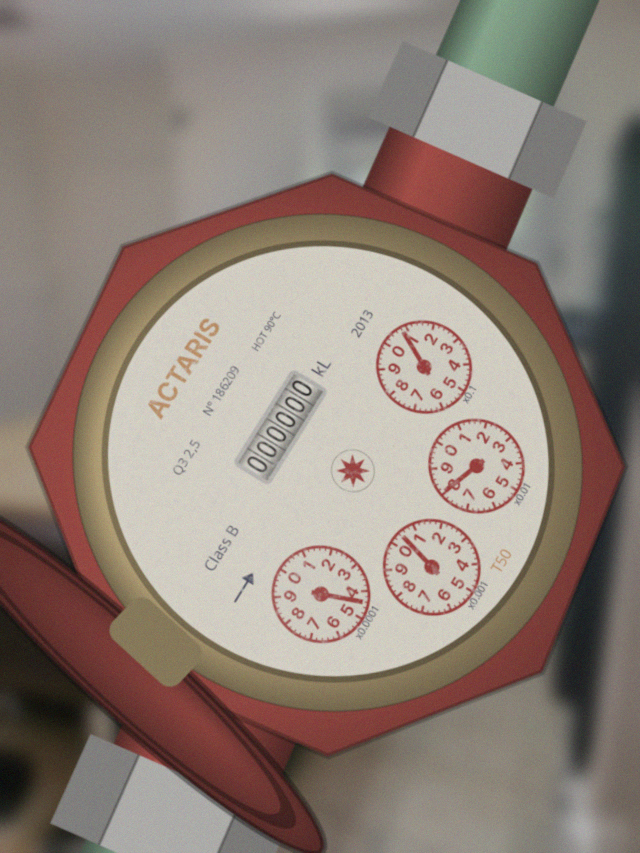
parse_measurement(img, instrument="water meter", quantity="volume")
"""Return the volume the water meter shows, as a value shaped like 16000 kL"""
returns 0.0804 kL
